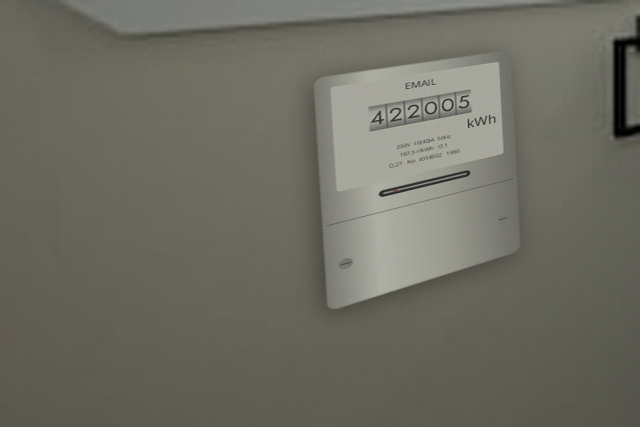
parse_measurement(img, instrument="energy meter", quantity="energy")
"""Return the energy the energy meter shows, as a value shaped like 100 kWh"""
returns 422005 kWh
